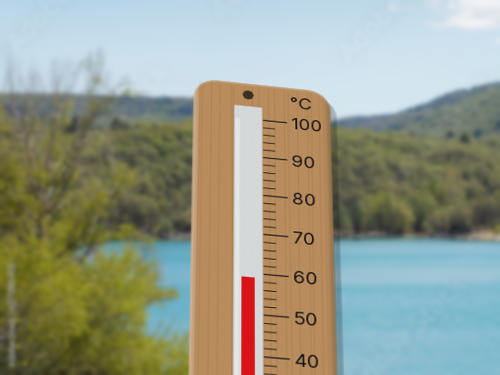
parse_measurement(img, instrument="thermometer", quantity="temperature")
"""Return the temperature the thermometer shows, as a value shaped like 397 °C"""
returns 59 °C
